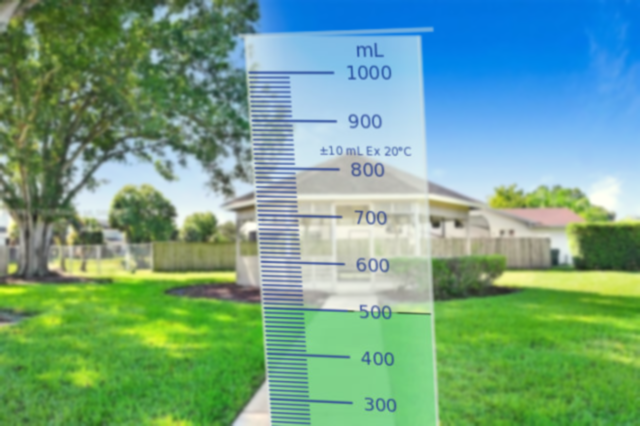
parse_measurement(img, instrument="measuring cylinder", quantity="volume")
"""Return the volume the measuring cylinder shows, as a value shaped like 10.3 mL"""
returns 500 mL
